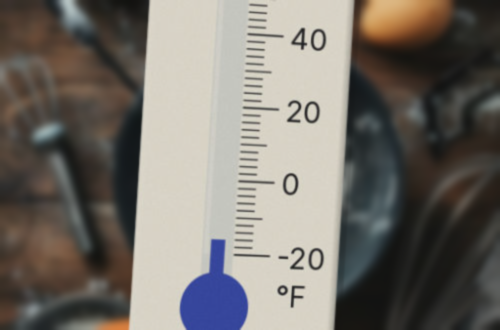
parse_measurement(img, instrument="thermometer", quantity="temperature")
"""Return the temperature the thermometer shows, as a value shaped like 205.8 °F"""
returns -16 °F
